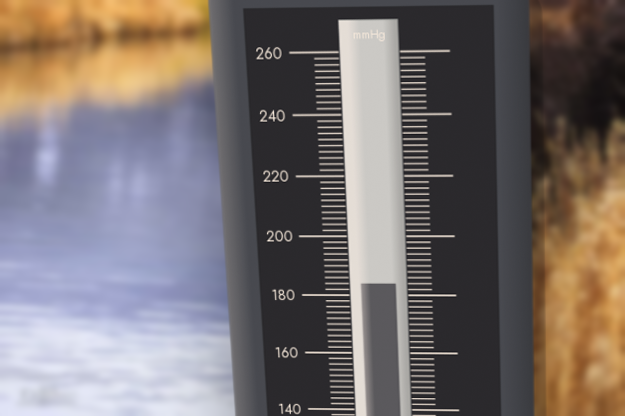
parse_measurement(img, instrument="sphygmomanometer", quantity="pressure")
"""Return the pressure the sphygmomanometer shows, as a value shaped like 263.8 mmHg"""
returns 184 mmHg
